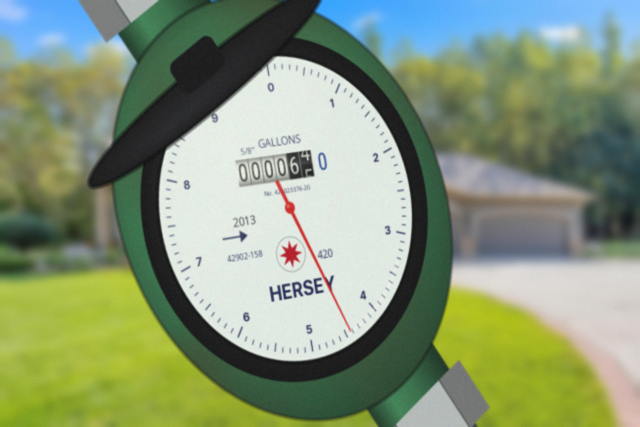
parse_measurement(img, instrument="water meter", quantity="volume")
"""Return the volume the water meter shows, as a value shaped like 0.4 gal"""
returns 644.4 gal
